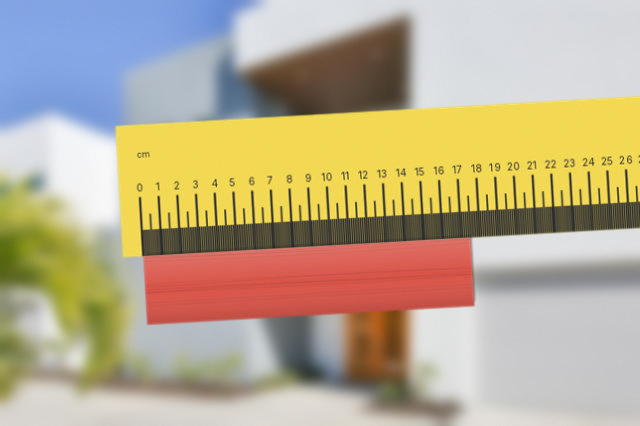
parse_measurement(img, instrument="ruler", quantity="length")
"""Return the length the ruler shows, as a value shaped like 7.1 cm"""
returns 17.5 cm
